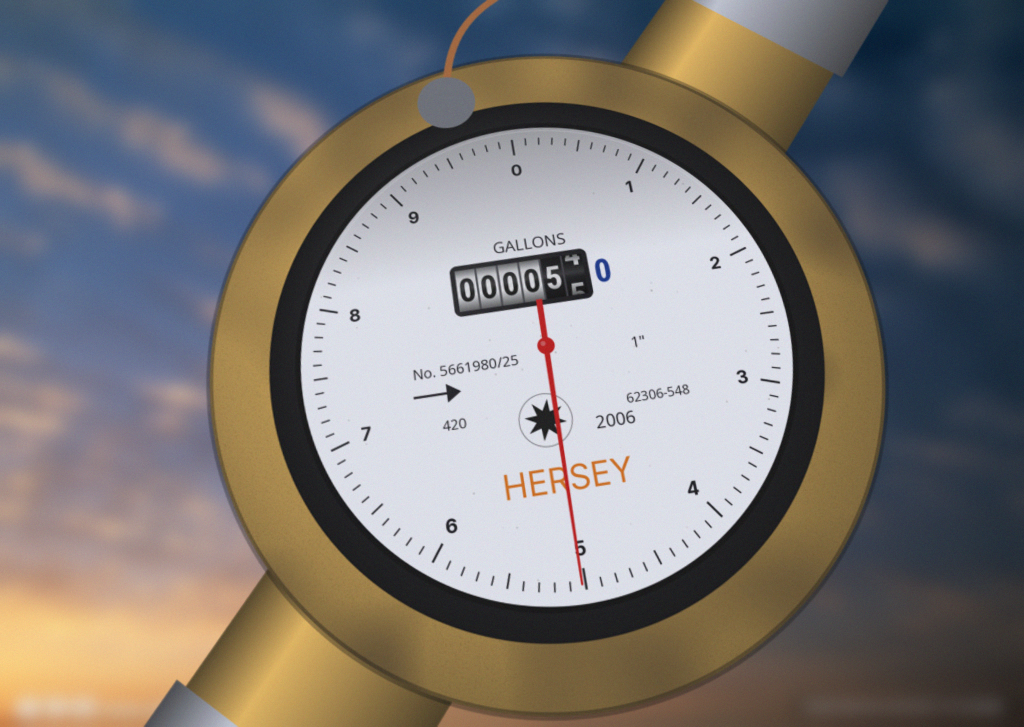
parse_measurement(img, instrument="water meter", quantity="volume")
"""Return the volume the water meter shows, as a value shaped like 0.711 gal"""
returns 545.0 gal
